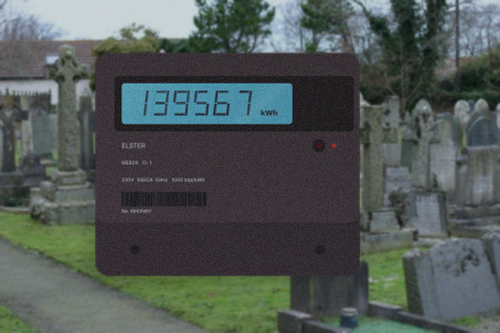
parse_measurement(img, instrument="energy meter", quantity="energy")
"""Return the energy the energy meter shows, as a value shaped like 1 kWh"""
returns 139567 kWh
